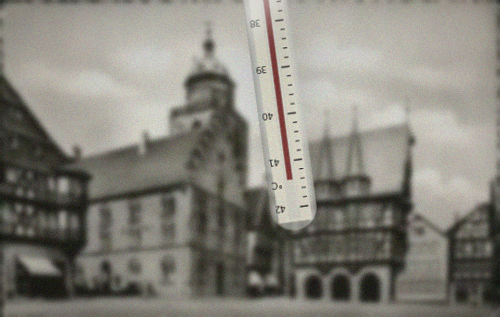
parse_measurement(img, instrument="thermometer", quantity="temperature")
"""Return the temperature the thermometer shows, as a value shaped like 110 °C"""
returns 41.4 °C
